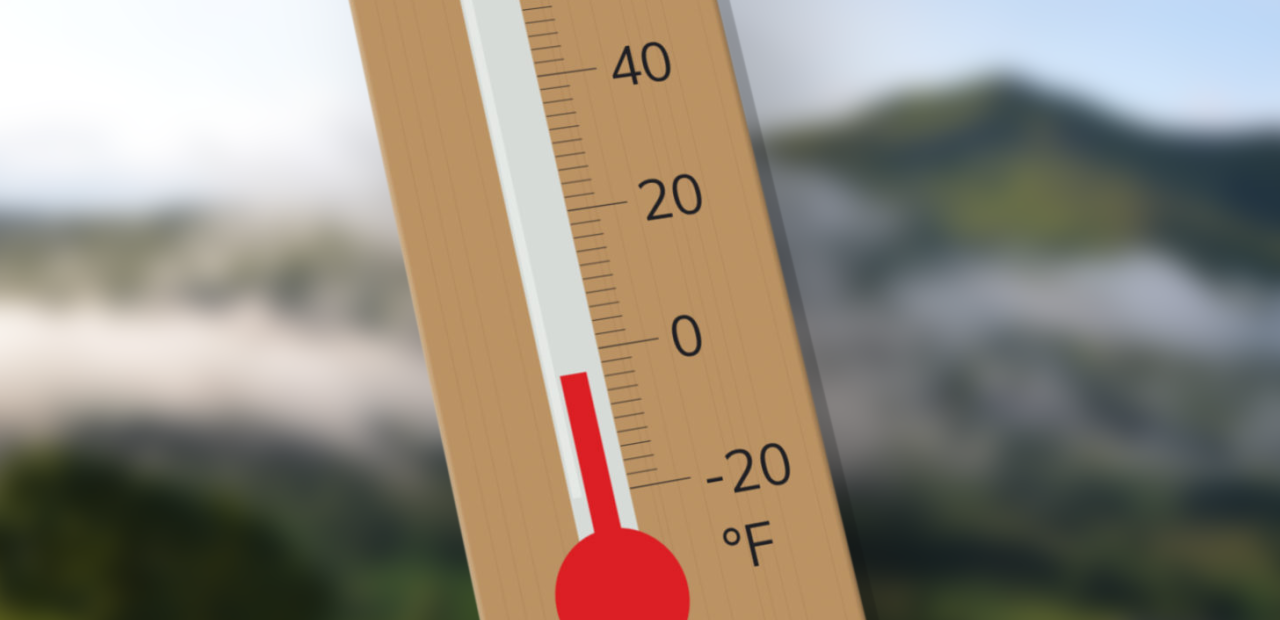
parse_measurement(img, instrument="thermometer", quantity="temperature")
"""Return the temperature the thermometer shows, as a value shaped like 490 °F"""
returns -3 °F
